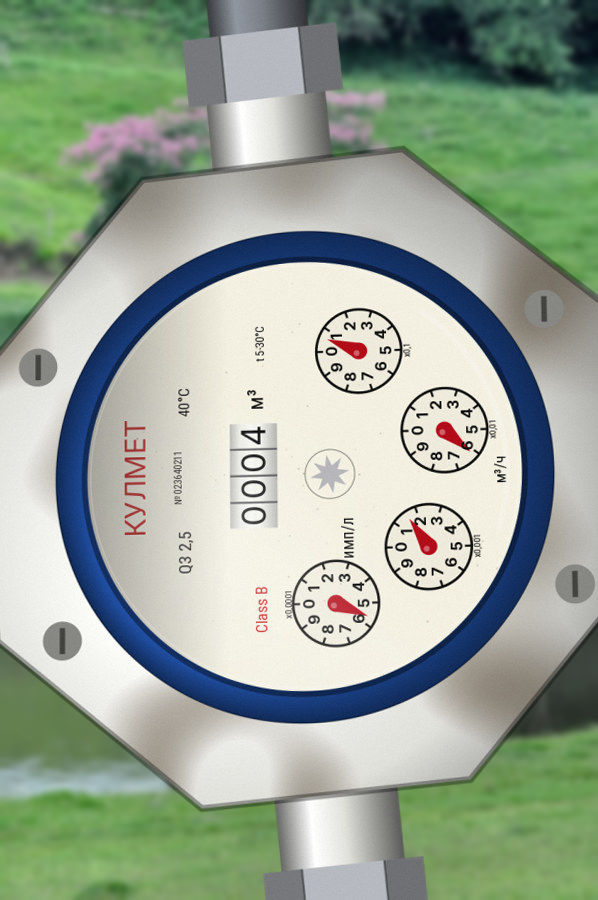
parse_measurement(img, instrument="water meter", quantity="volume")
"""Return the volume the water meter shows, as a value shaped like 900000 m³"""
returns 4.0615 m³
